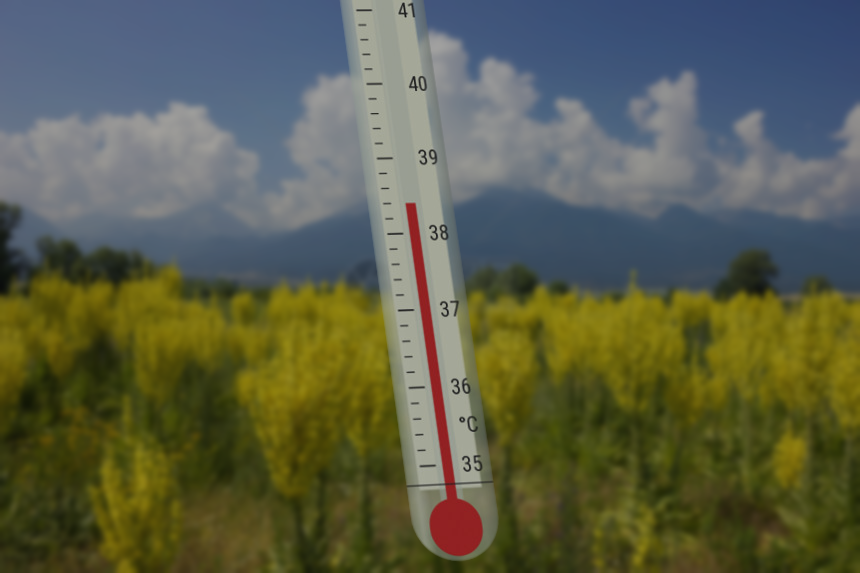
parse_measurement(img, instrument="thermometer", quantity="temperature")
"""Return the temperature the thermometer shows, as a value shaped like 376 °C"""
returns 38.4 °C
